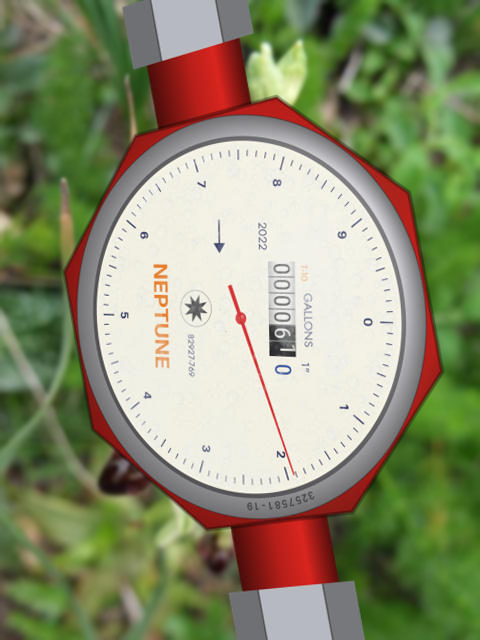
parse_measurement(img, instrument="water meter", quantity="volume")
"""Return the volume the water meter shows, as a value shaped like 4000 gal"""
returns 611.9 gal
